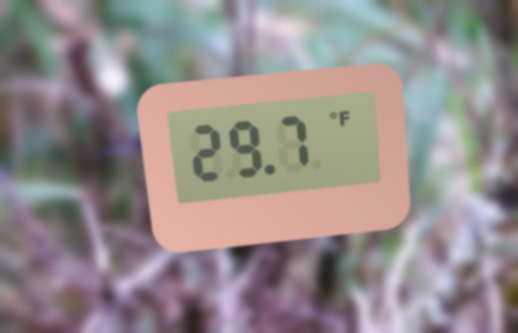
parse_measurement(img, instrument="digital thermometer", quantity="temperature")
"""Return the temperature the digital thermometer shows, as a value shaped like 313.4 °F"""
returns 29.7 °F
